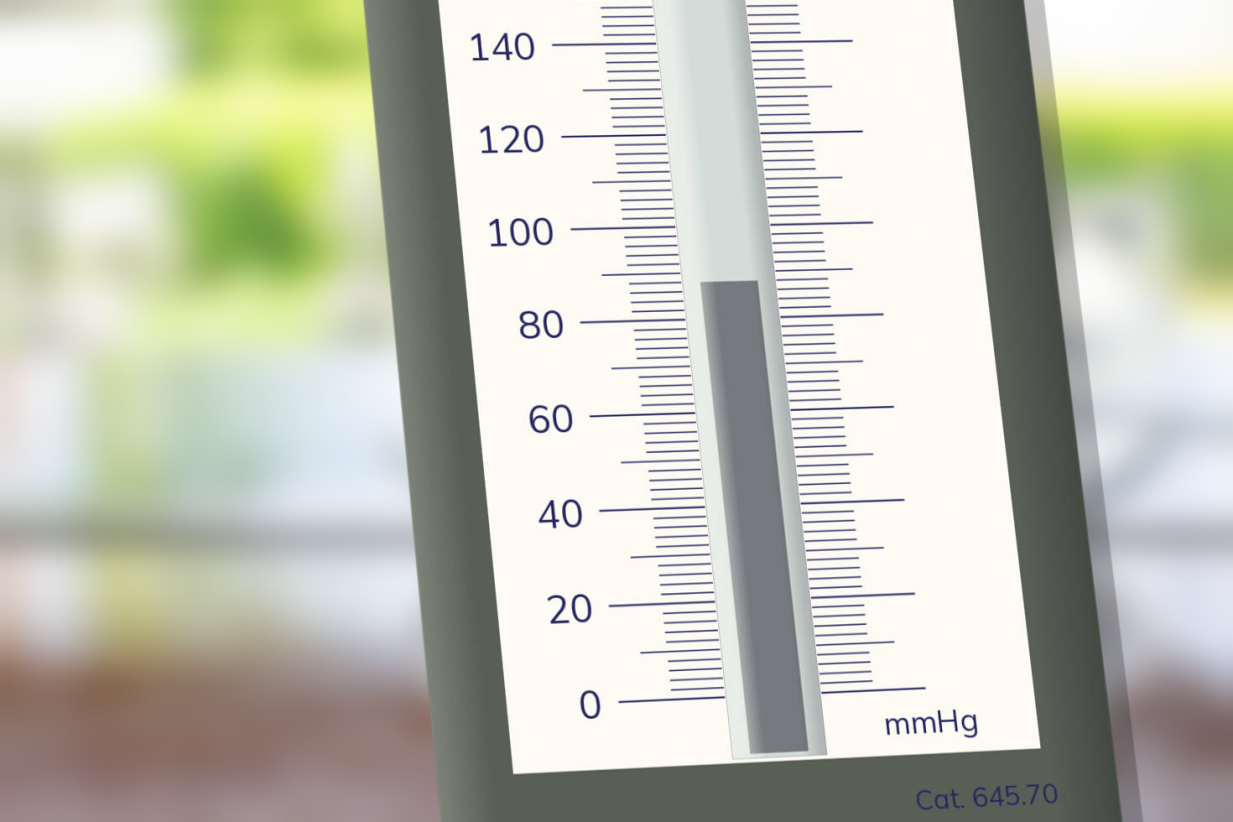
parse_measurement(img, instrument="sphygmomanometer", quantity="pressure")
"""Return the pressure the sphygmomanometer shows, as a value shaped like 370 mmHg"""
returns 88 mmHg
